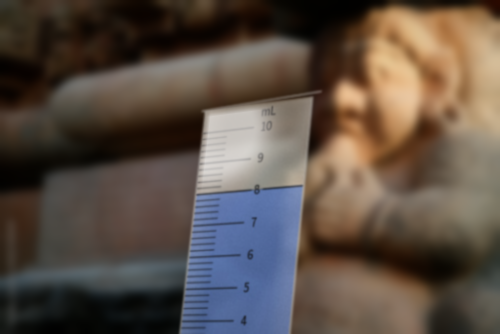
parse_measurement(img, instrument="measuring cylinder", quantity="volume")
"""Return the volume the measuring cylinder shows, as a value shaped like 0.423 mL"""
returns 8 mL
